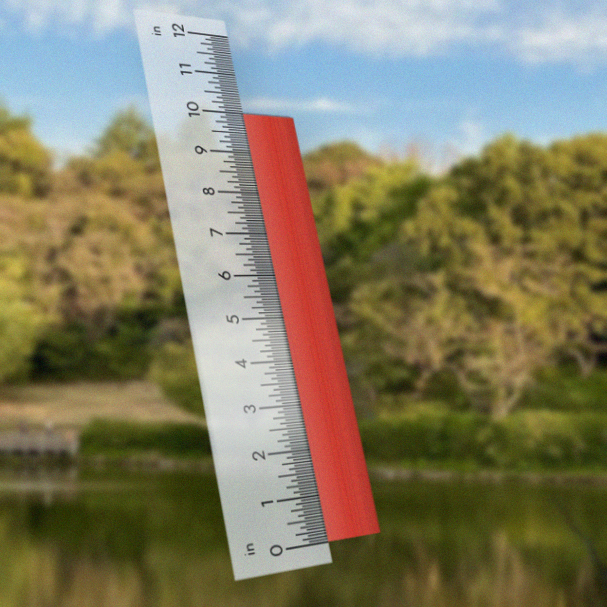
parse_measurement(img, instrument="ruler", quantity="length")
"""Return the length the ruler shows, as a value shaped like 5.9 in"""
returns 10 in
